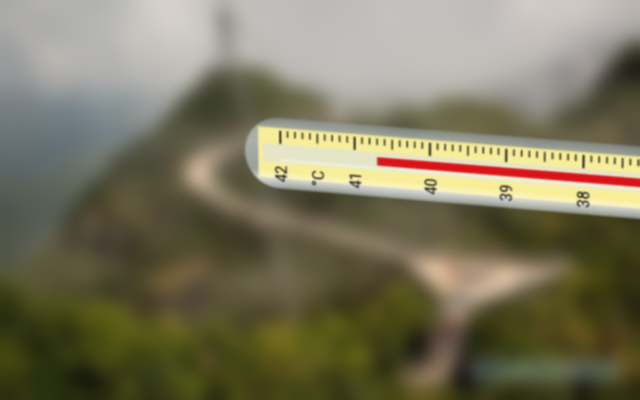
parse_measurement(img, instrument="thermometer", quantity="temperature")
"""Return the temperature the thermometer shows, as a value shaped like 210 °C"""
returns 40.7 °C
